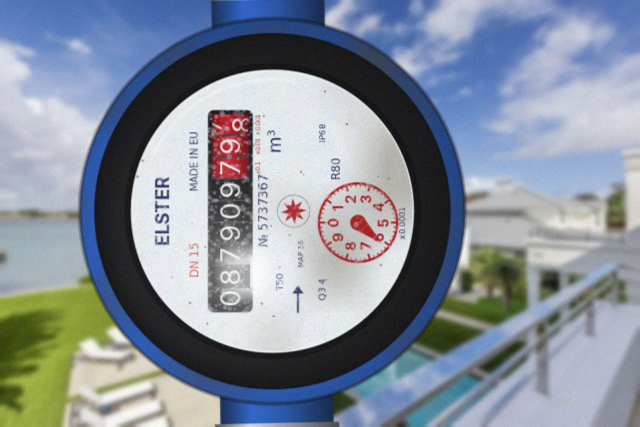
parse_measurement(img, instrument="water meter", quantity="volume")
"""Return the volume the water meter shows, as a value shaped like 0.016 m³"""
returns 87909.7976 m³
